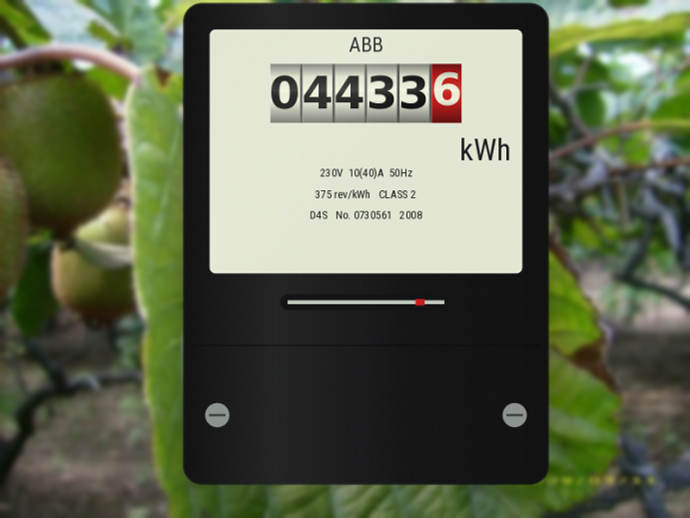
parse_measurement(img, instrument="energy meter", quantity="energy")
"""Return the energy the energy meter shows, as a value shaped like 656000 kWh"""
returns 4433.6 kWh
